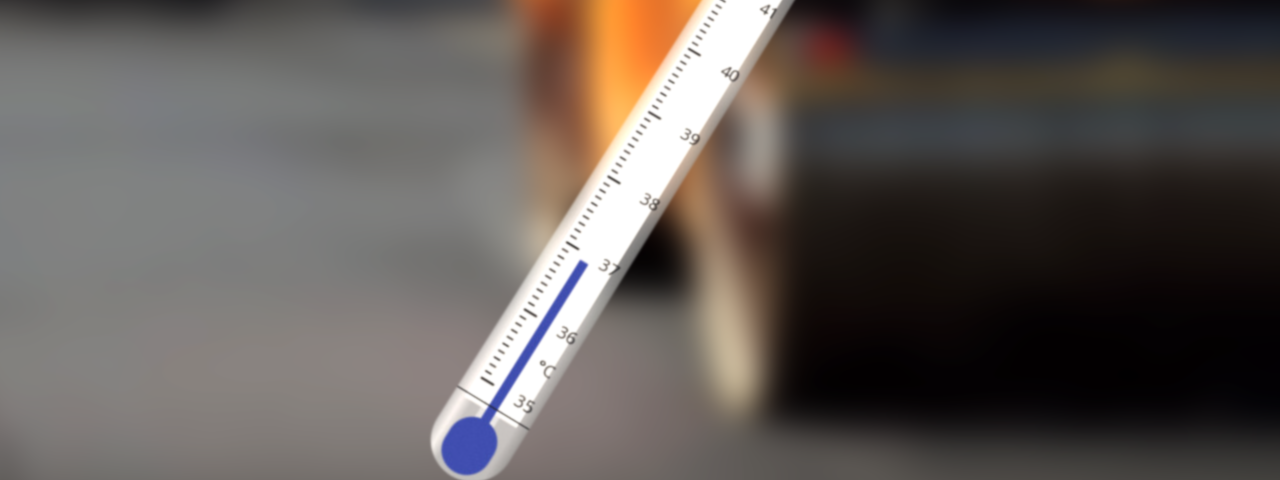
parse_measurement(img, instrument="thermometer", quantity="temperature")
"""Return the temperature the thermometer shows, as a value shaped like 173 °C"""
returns 36.9 °C
